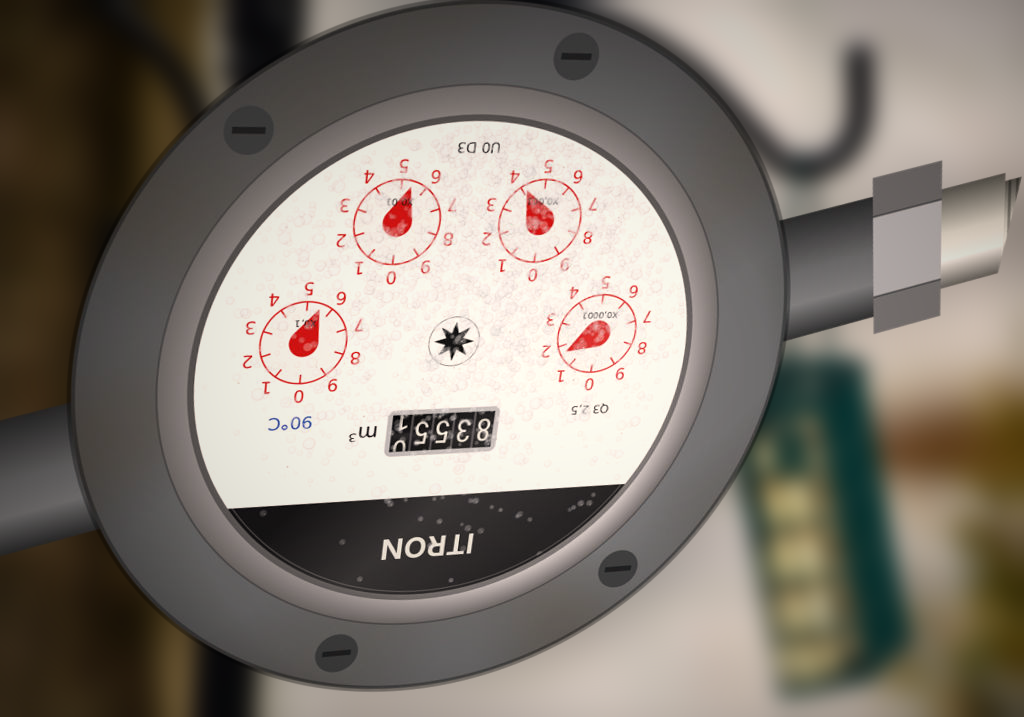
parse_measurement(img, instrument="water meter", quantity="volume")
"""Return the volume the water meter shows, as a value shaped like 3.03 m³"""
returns 83550.5541 m³
